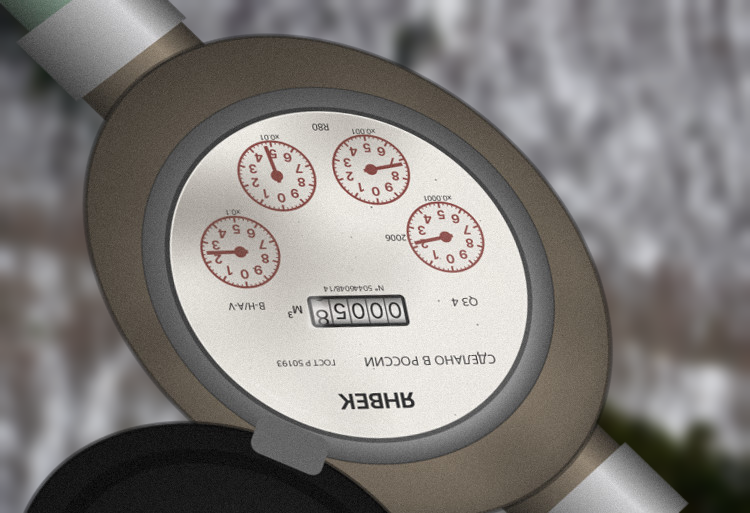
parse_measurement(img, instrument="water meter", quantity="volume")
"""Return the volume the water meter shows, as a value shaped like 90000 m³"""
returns 58.2472 m³
